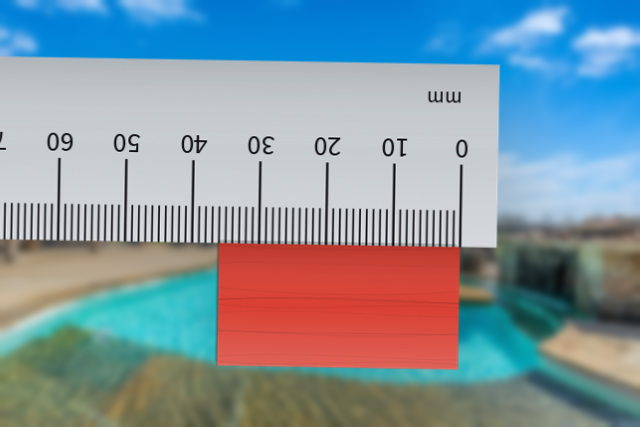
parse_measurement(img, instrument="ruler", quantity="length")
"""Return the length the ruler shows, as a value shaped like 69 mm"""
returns 36 mm
